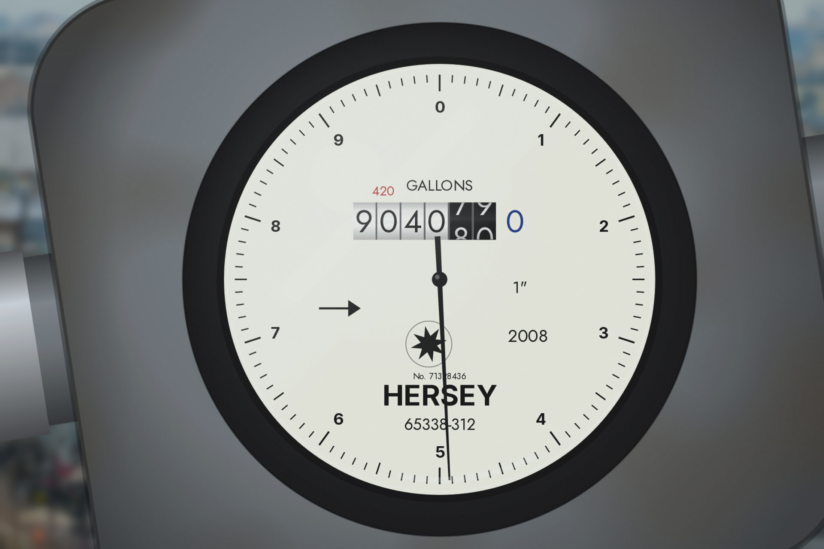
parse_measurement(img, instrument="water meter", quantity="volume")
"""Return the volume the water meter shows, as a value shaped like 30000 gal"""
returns 9040794.9 gal
